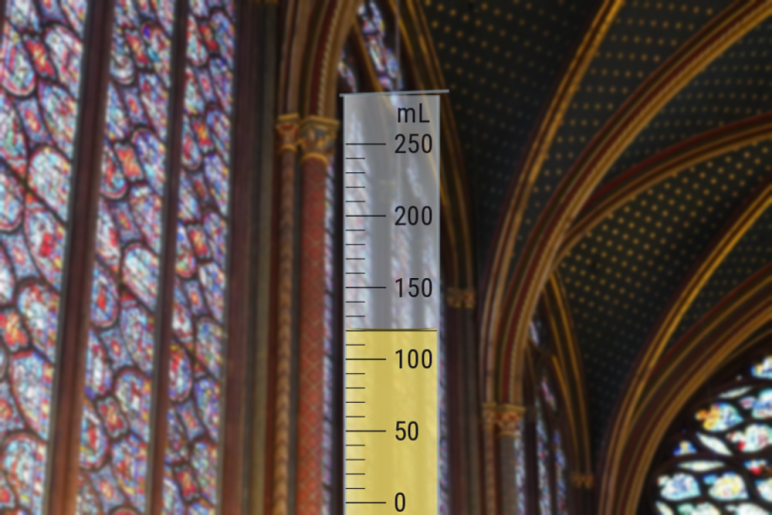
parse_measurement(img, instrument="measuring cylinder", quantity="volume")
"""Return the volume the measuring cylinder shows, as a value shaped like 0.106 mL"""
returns 120 mL
